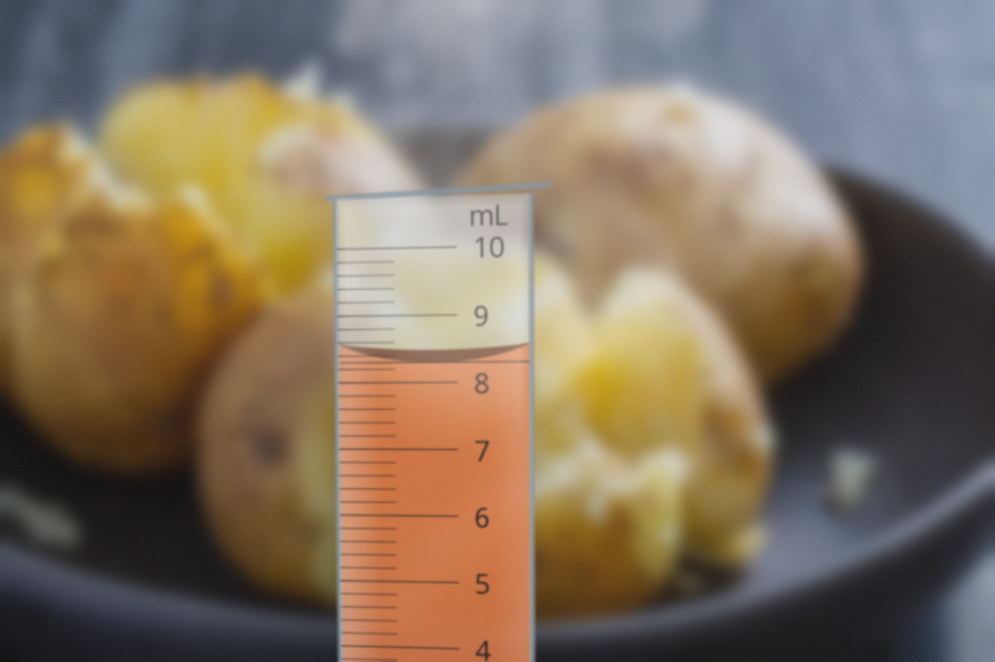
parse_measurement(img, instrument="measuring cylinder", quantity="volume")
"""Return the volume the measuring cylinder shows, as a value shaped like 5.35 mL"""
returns 8.3 mL
